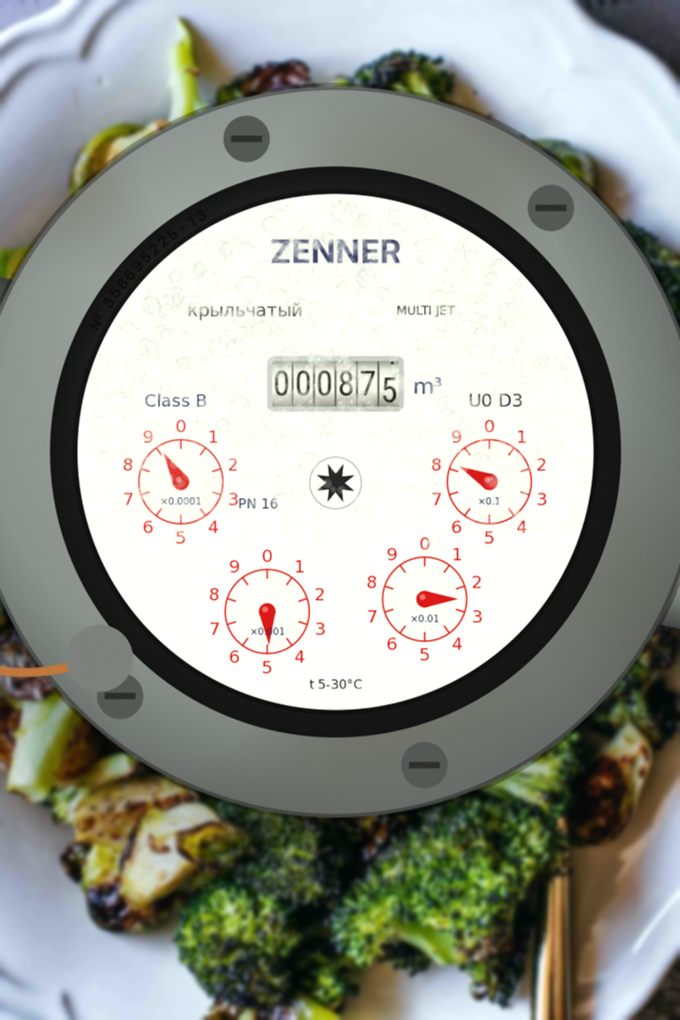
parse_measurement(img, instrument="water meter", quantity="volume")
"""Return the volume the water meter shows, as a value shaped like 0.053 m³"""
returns 874.8249 m³
